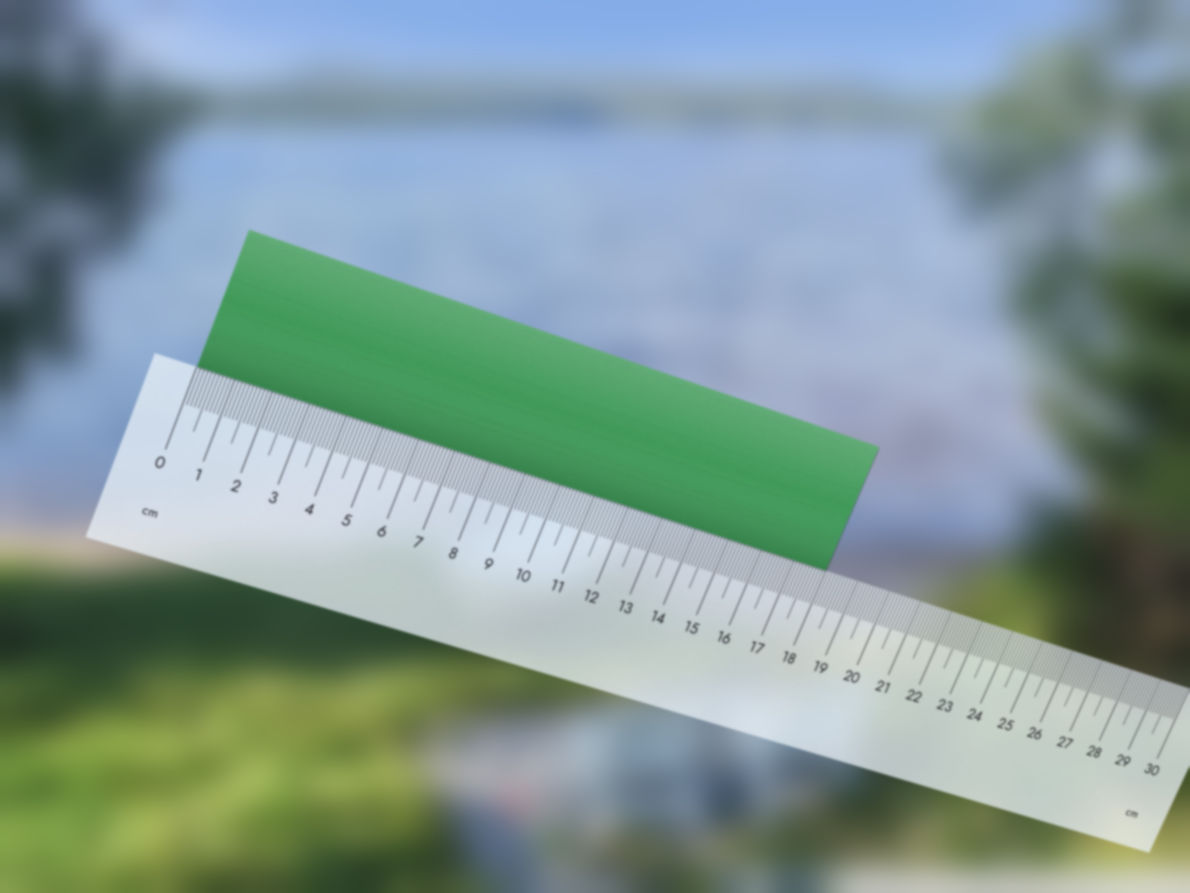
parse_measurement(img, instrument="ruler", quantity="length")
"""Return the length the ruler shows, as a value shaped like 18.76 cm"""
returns 18 cm
